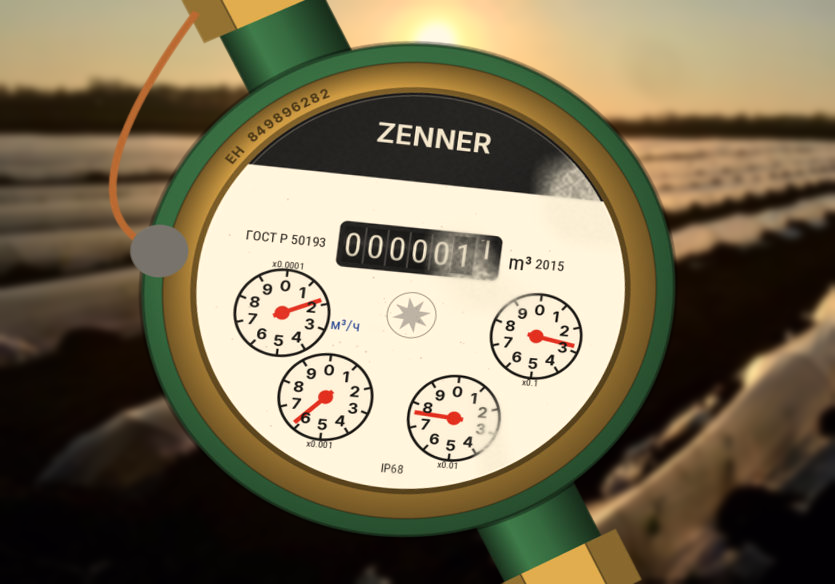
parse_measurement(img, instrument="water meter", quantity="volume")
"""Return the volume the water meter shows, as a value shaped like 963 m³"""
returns 11.2761 m³
